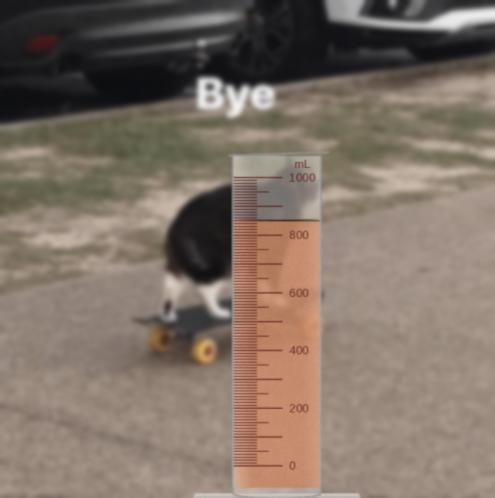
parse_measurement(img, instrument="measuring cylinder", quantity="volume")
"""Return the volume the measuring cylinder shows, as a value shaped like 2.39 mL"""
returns 850 mL
